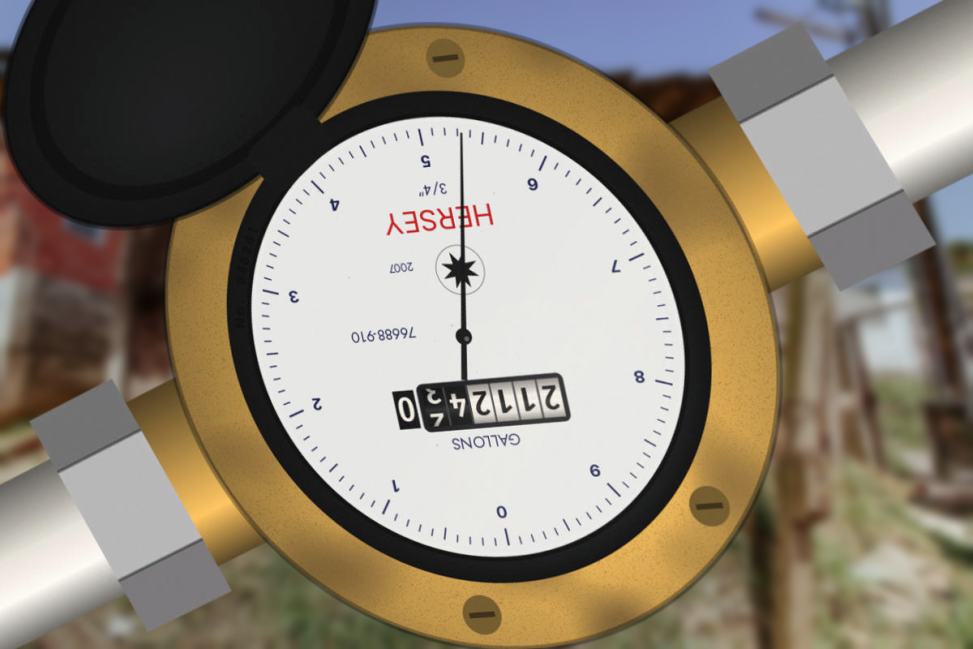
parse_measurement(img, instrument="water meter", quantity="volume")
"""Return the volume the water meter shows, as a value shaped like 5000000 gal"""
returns 2112425.3 gal
